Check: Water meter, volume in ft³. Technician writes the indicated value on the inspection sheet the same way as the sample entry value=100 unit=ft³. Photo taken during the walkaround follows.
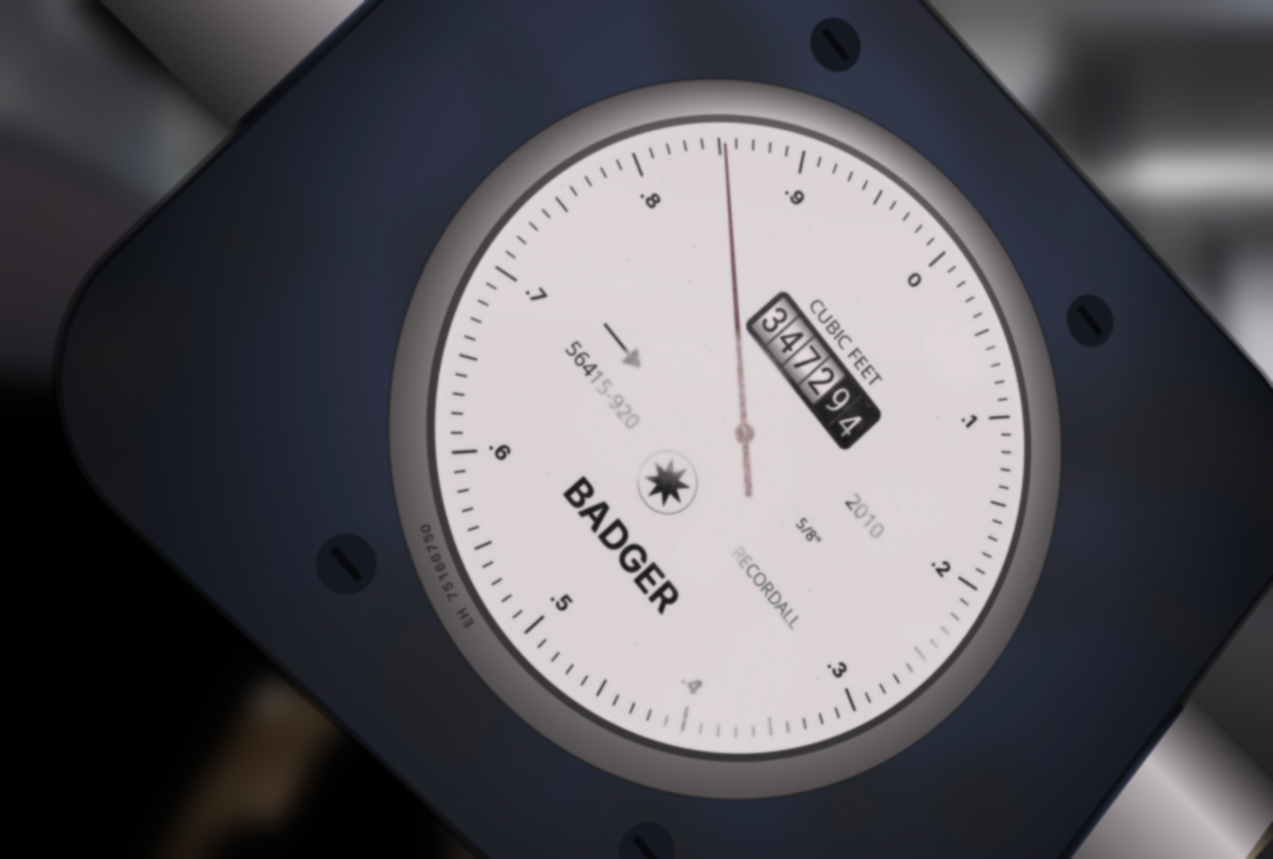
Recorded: value=347293.85 unit=ft³
